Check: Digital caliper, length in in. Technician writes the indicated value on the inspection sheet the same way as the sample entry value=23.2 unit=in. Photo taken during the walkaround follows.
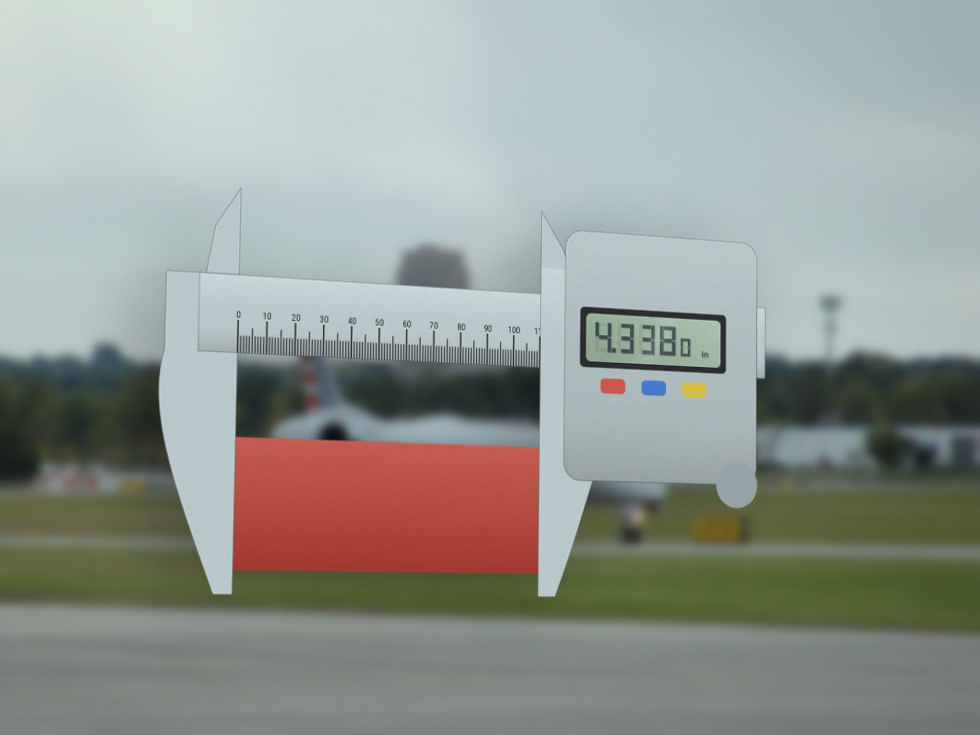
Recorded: value=4.3380 unit=in
